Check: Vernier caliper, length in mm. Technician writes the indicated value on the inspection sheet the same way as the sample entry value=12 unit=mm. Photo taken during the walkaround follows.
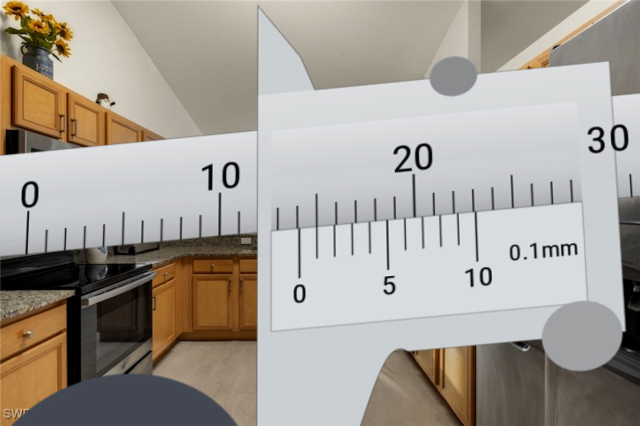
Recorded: value=14.1 unit=mm
